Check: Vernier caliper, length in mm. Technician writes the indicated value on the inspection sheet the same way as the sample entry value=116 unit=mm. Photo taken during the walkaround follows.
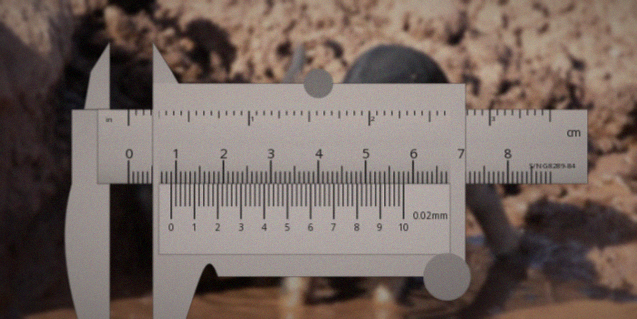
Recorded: value=9.0 unit=mm
